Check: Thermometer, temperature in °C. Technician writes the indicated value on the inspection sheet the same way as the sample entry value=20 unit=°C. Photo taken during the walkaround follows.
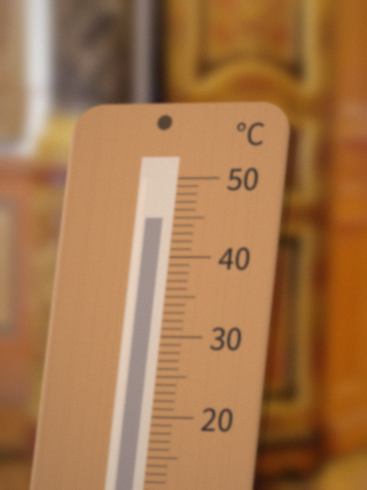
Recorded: value=45 unit=°C
